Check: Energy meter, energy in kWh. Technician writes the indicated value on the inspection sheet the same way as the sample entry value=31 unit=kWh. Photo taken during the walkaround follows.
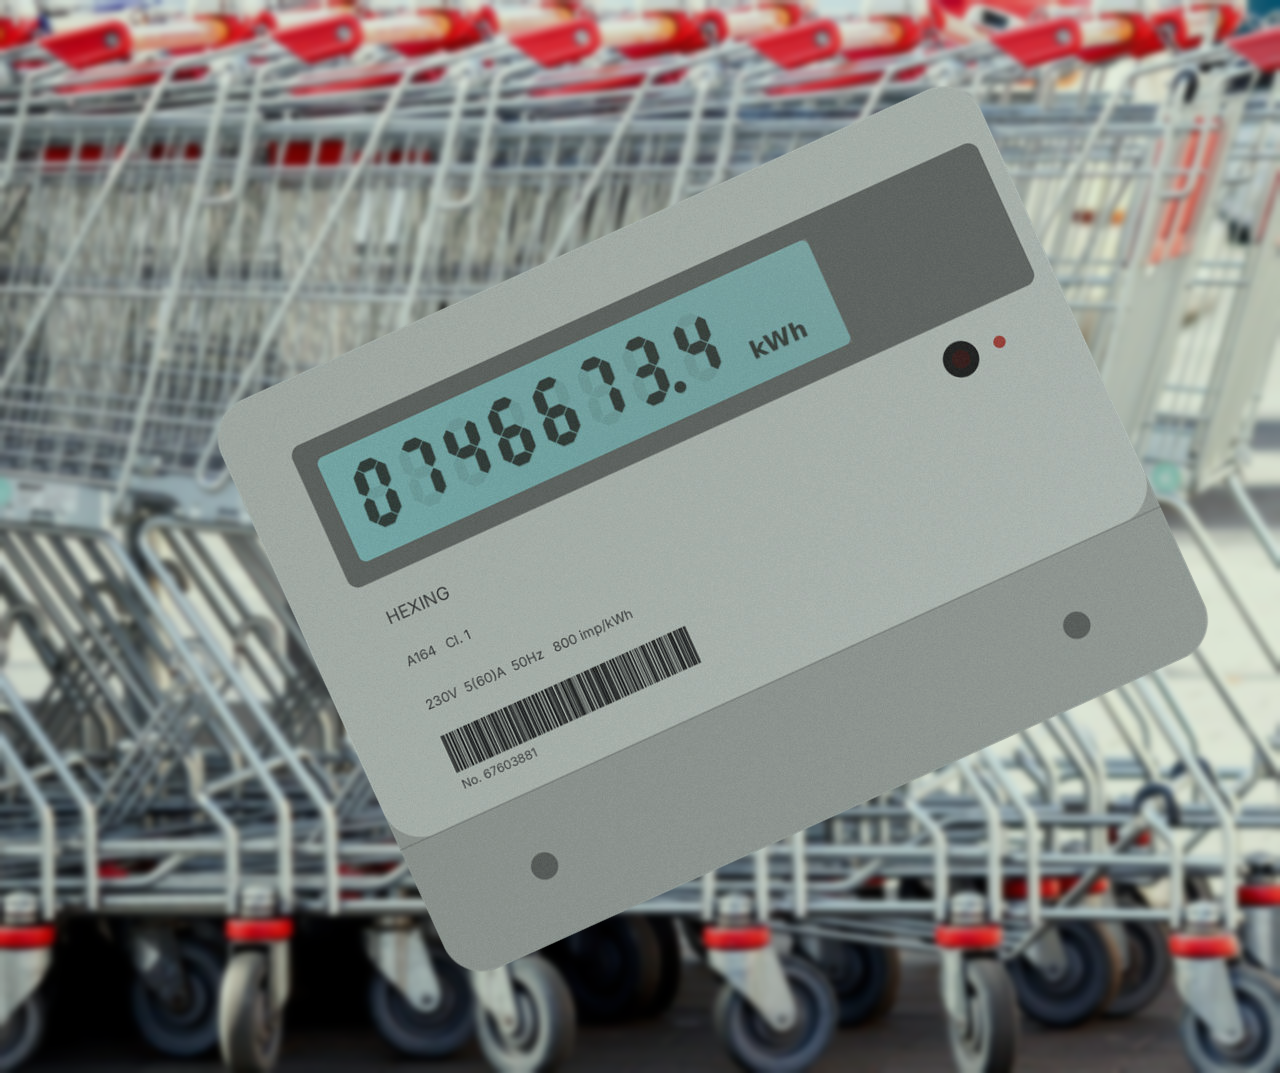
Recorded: value=746673.4 unit=kWh
